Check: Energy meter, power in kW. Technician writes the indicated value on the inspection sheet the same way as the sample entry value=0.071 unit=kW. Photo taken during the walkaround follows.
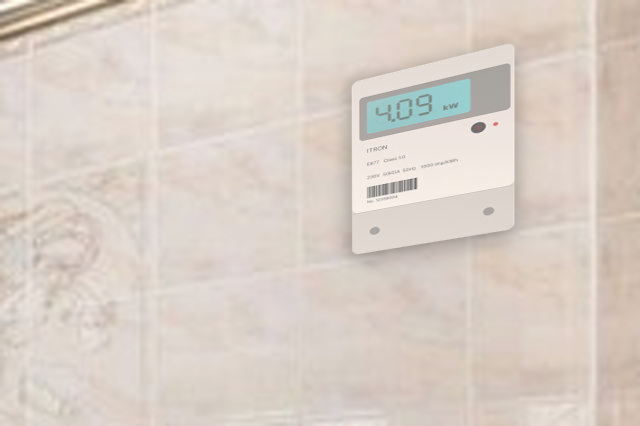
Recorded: value=4.09 unit=kW
